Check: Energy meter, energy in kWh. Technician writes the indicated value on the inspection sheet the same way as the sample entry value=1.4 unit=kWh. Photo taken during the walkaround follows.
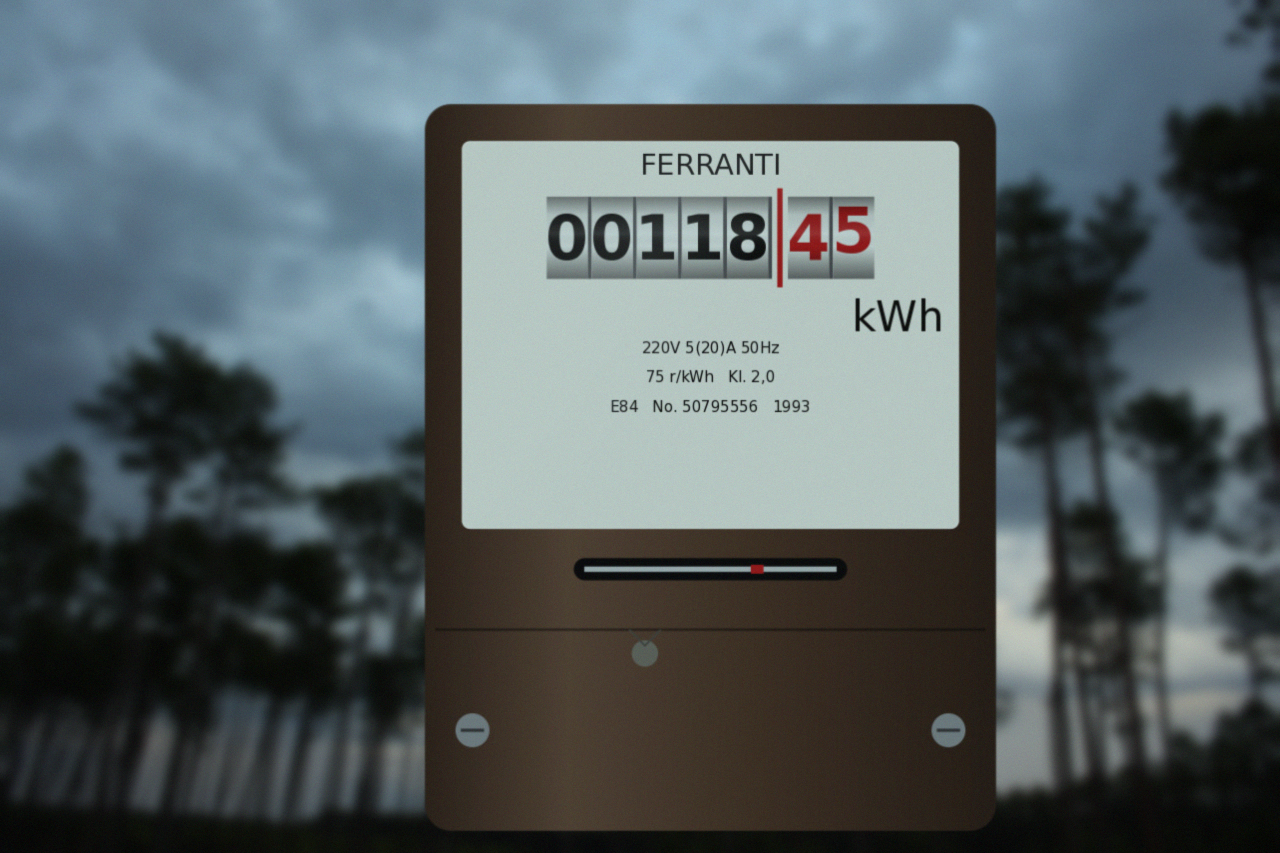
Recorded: value=118.45 unit=kWh
